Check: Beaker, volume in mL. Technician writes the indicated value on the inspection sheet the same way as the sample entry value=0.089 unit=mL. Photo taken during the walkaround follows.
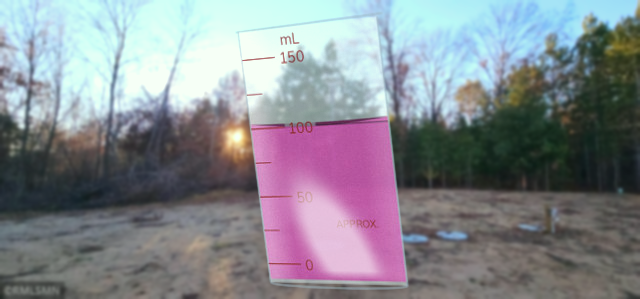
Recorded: value=100 unit=mL
